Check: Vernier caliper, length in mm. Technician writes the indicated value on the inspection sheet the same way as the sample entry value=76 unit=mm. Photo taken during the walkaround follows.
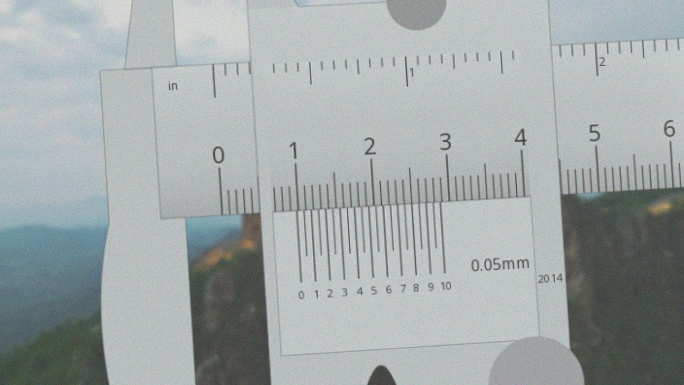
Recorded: value=9.8 unit=mm
